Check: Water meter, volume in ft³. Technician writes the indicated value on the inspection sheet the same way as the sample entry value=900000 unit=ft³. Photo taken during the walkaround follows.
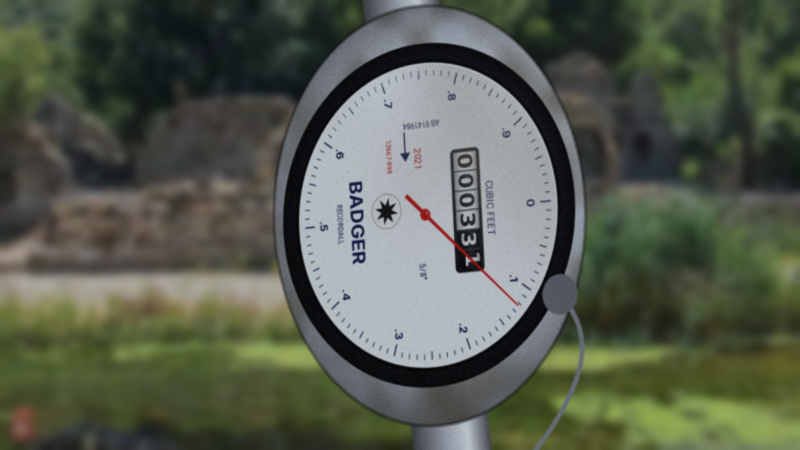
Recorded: value=331.12 unit=ft³
